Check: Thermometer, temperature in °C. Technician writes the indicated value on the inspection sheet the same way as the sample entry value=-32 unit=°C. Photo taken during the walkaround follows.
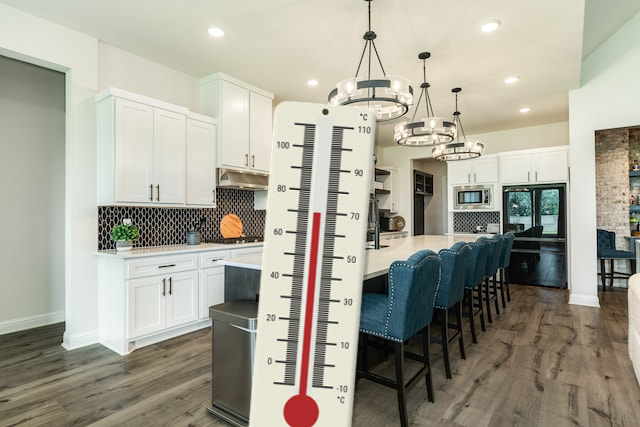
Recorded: value=70 unit=°C
